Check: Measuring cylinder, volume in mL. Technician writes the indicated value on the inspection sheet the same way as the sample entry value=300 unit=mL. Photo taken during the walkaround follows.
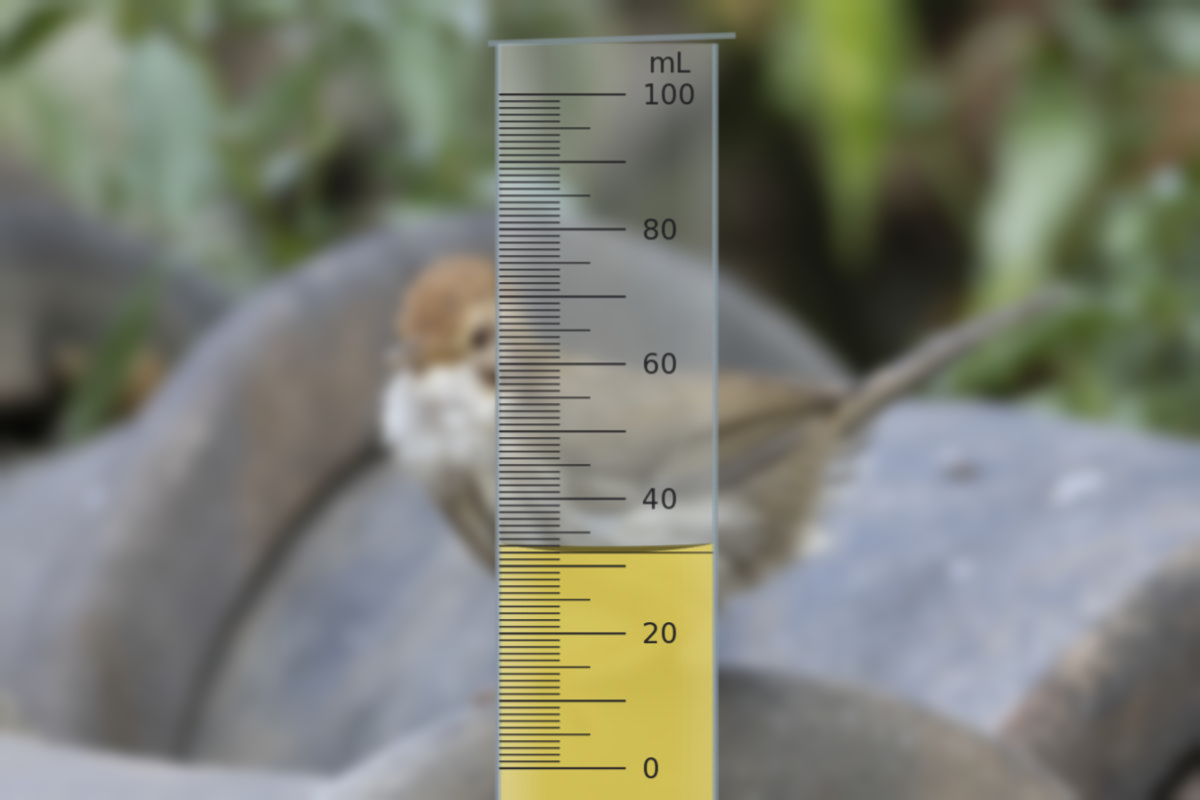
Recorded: value=32 unit=mL
